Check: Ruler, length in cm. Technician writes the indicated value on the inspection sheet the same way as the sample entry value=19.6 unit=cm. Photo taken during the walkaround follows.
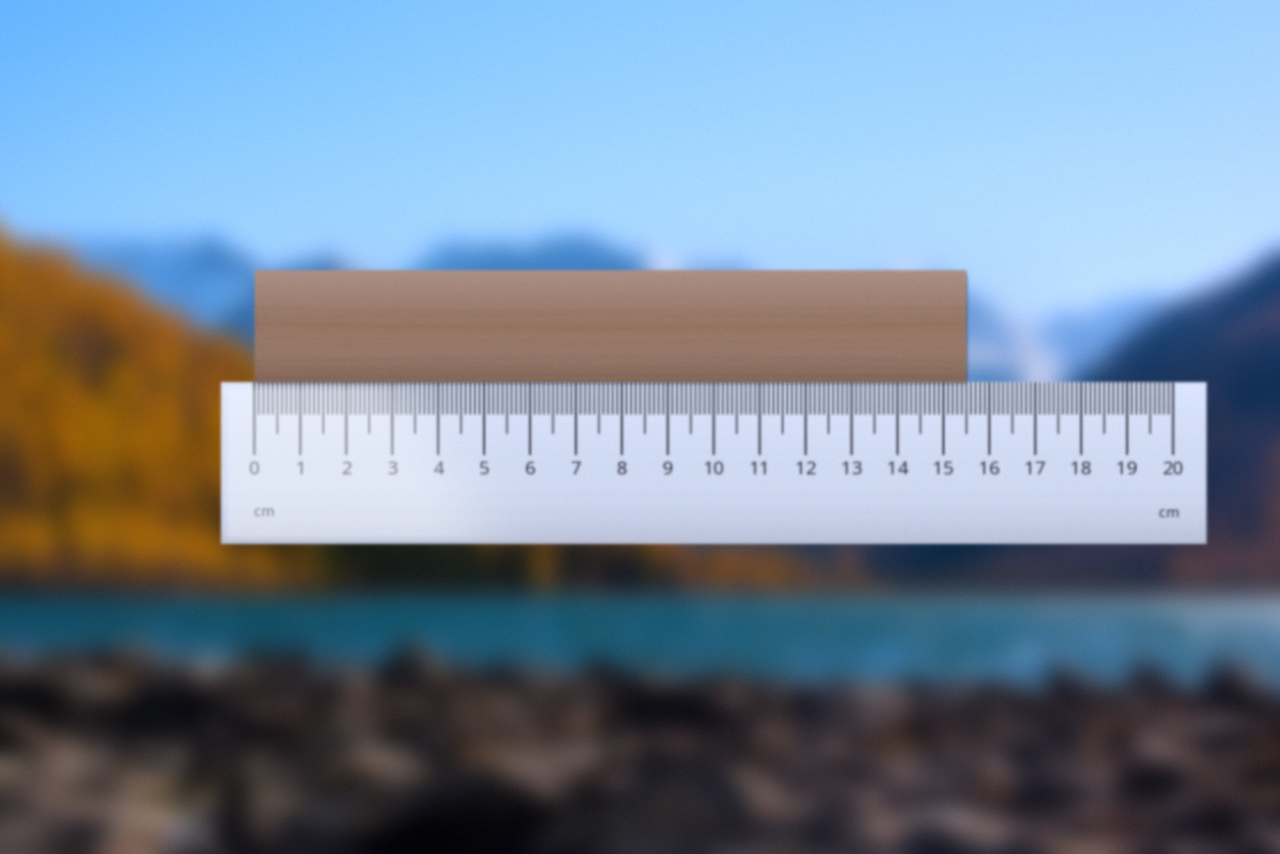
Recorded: value=15.5 unit=cm
